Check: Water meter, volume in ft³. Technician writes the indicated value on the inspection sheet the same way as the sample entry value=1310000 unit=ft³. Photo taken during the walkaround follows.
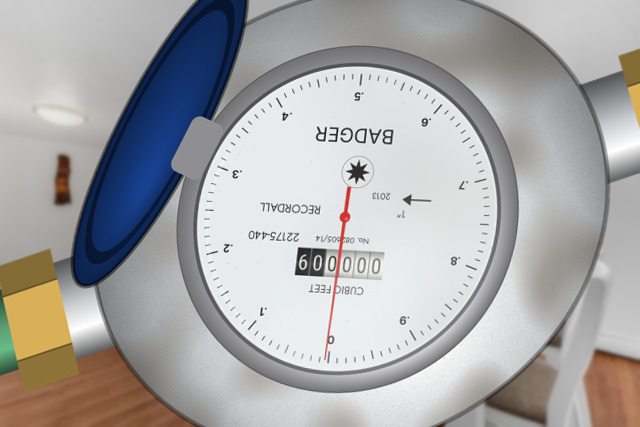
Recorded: value=9.00 unit=ft³
